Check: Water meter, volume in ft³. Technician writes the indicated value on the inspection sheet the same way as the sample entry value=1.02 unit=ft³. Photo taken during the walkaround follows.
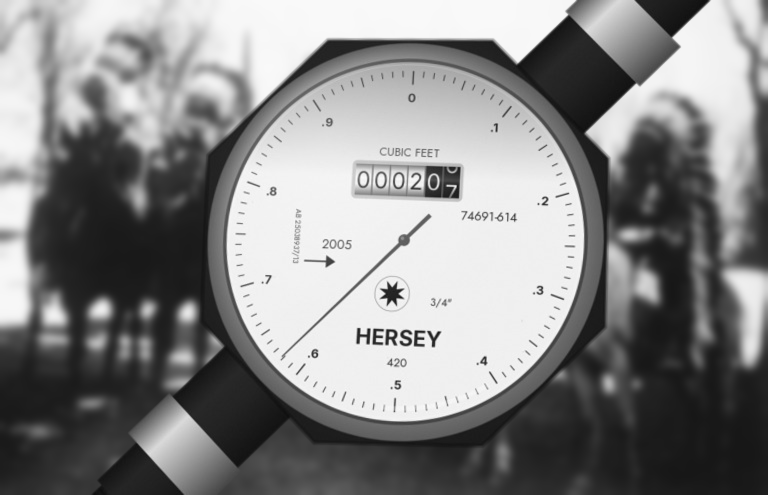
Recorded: value=206.62 unit=ft³
